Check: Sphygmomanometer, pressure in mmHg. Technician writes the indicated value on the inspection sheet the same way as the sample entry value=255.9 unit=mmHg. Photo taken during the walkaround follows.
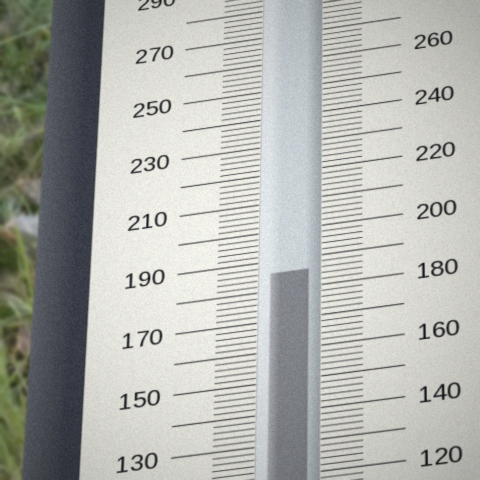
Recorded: value=186 unit=mmHg
